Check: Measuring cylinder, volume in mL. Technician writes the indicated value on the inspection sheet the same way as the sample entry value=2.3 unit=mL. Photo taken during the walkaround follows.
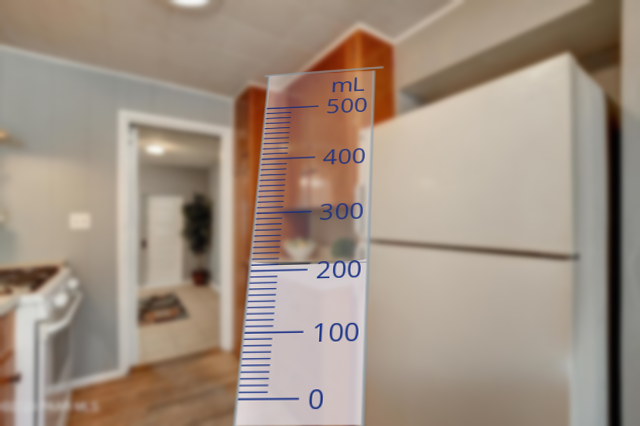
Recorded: value=210 unit=mL
